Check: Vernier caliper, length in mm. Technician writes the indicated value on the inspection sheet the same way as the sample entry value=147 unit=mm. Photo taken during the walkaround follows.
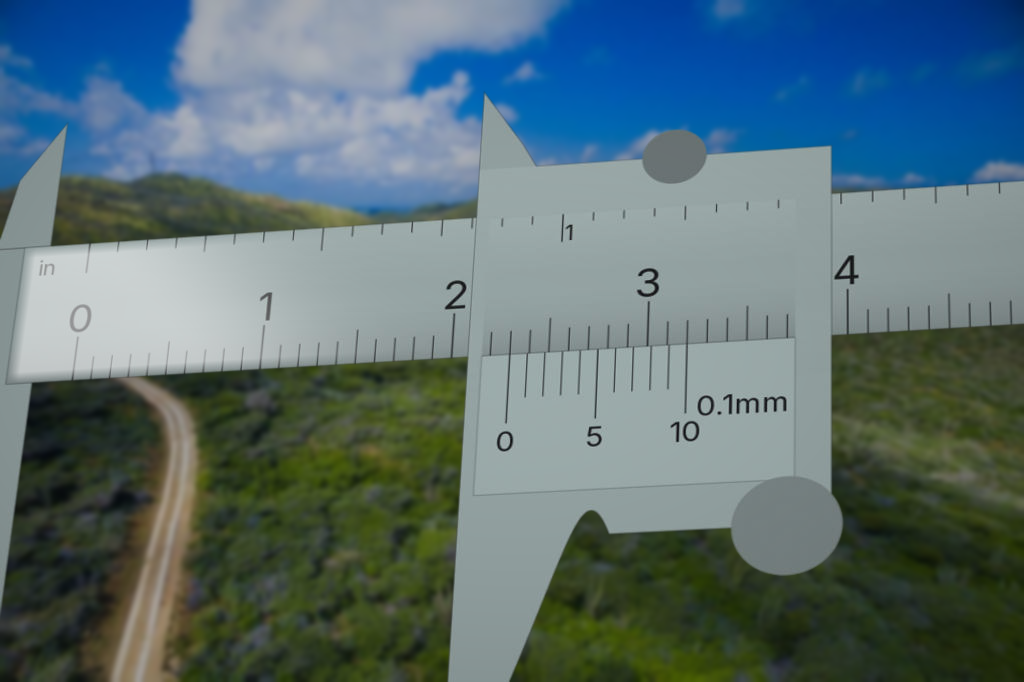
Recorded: value=23.0 unit=mm
